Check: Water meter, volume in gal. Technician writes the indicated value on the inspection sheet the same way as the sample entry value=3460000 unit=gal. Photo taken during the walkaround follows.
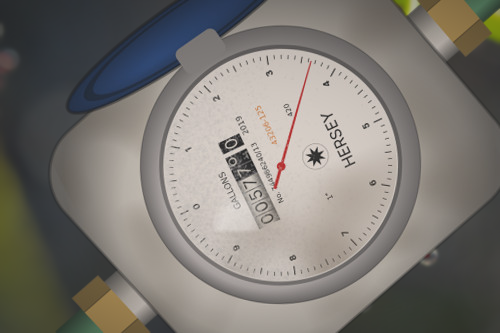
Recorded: value=57763.6 unit=gal
